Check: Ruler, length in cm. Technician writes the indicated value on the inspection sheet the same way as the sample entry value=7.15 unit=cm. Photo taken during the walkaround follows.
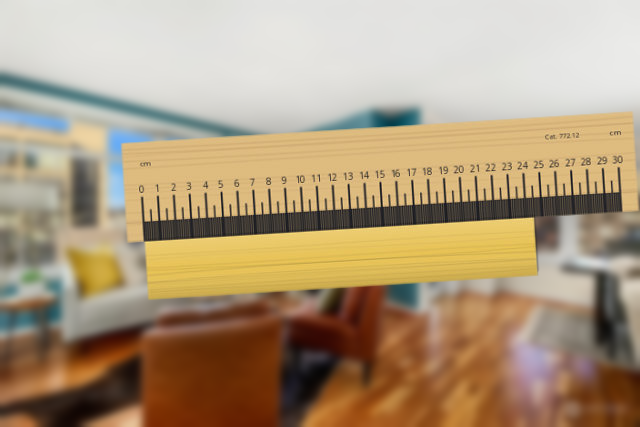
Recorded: value=24.5 unit=cm
